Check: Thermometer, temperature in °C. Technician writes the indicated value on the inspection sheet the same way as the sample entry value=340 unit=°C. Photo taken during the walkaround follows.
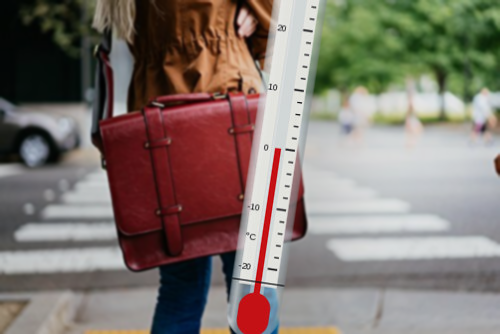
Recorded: value=0 unit=°C
